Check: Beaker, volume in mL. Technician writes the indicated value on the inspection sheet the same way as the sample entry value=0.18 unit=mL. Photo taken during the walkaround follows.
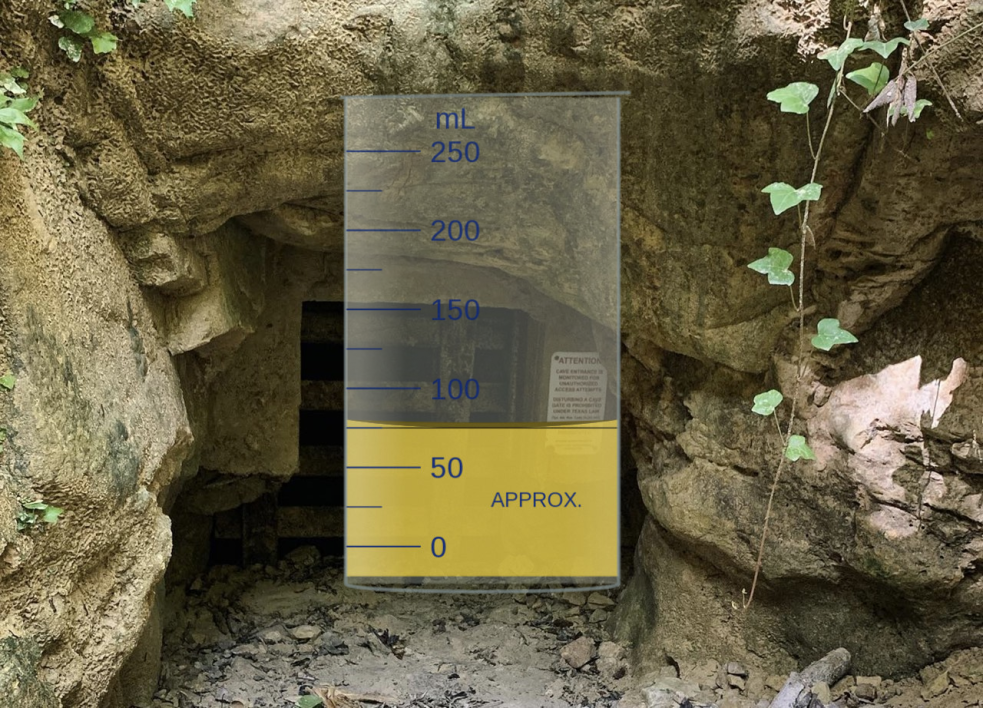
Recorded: value=75 unit=mL
